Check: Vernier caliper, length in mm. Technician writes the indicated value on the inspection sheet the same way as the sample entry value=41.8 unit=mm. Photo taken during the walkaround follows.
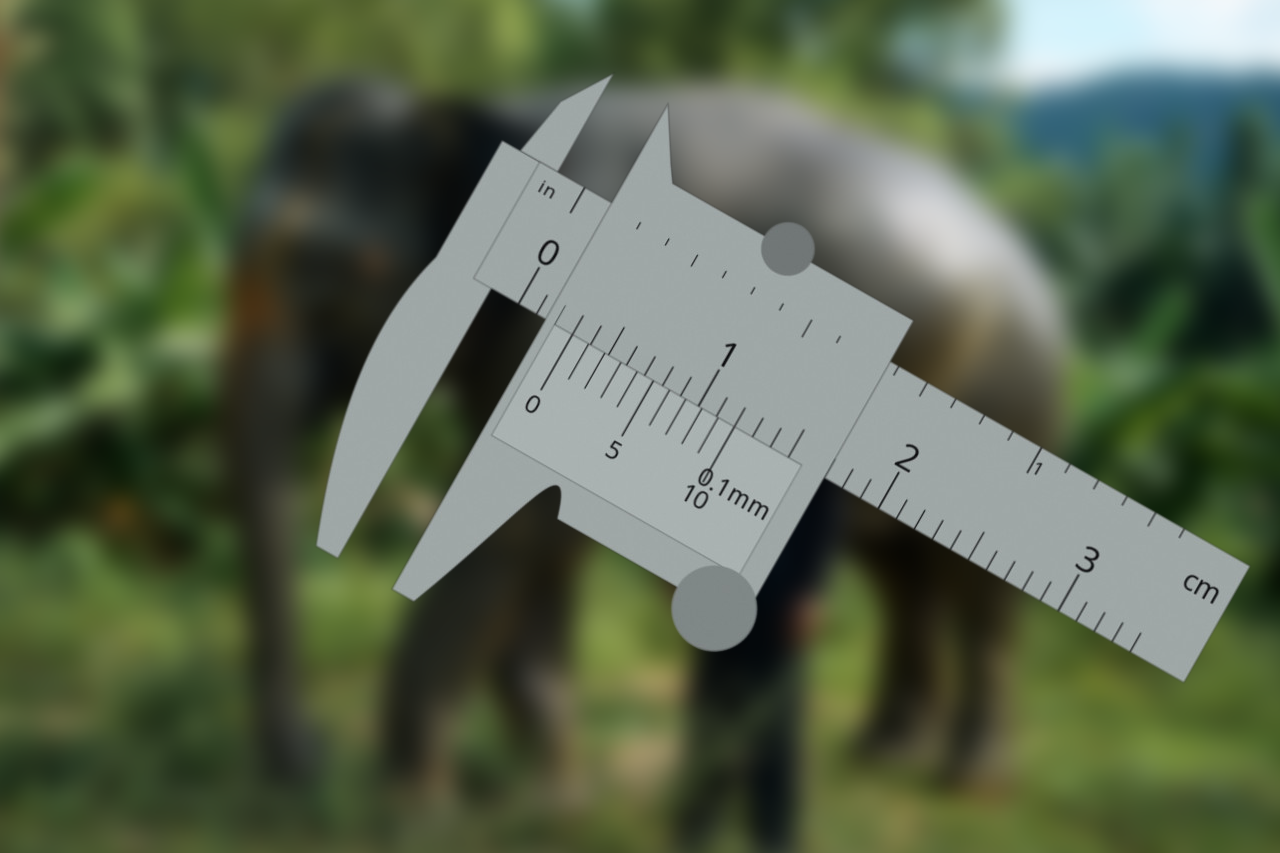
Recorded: value=3.0 unit=mm
